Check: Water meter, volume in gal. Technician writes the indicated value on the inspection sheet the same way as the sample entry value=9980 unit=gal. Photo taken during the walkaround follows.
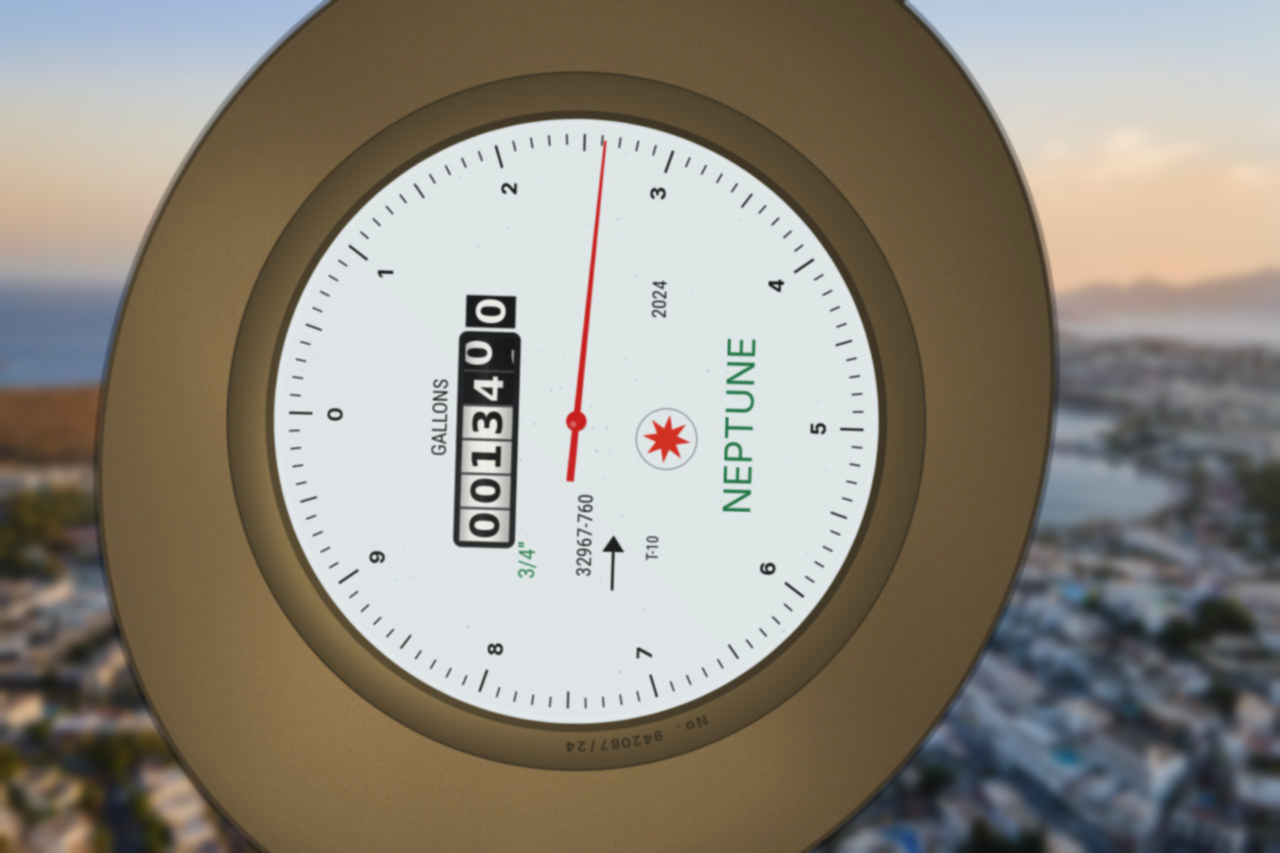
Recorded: value=13402.6 unit=gal
